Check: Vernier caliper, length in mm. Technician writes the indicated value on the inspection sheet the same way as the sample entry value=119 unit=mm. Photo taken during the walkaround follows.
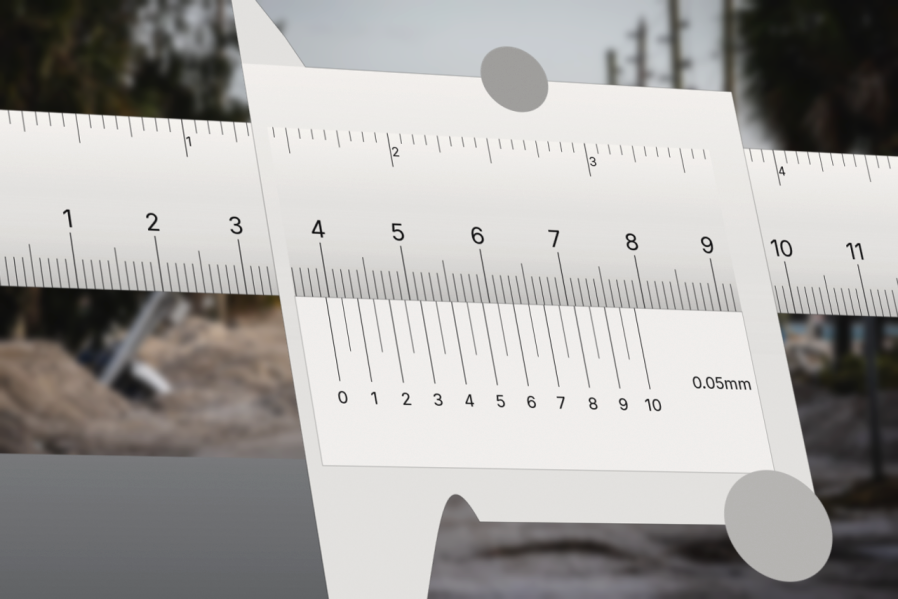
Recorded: value=39.6 unit=mm
